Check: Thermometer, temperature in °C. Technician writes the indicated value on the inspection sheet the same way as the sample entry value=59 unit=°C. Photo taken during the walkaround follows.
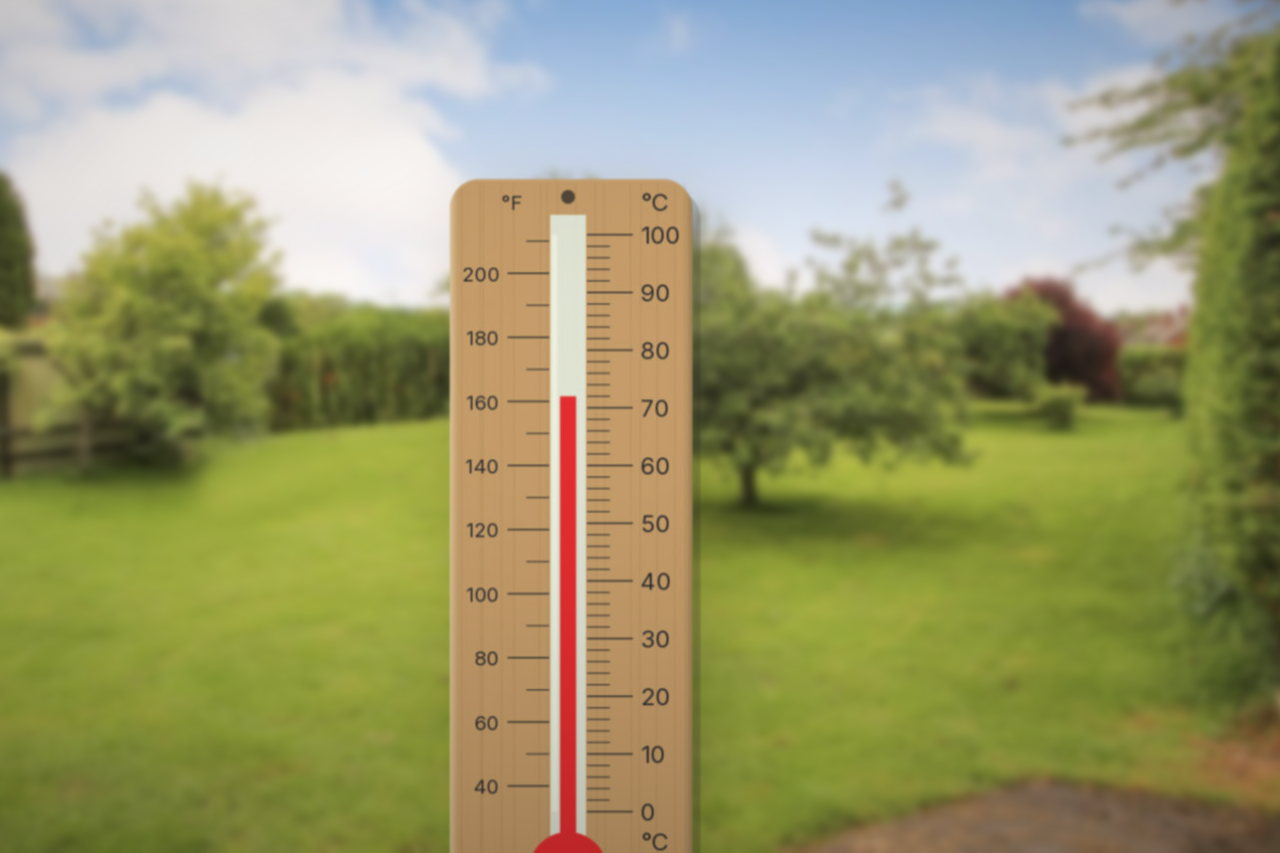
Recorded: value=72 unit=°C
